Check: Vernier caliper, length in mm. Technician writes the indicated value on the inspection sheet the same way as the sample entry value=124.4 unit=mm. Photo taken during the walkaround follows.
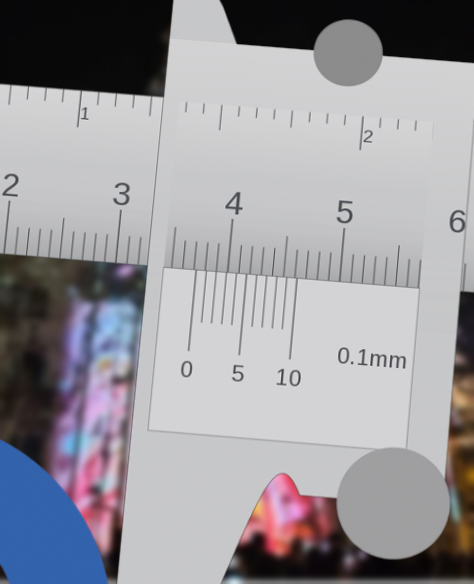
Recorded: value=37.2 unit=mm
